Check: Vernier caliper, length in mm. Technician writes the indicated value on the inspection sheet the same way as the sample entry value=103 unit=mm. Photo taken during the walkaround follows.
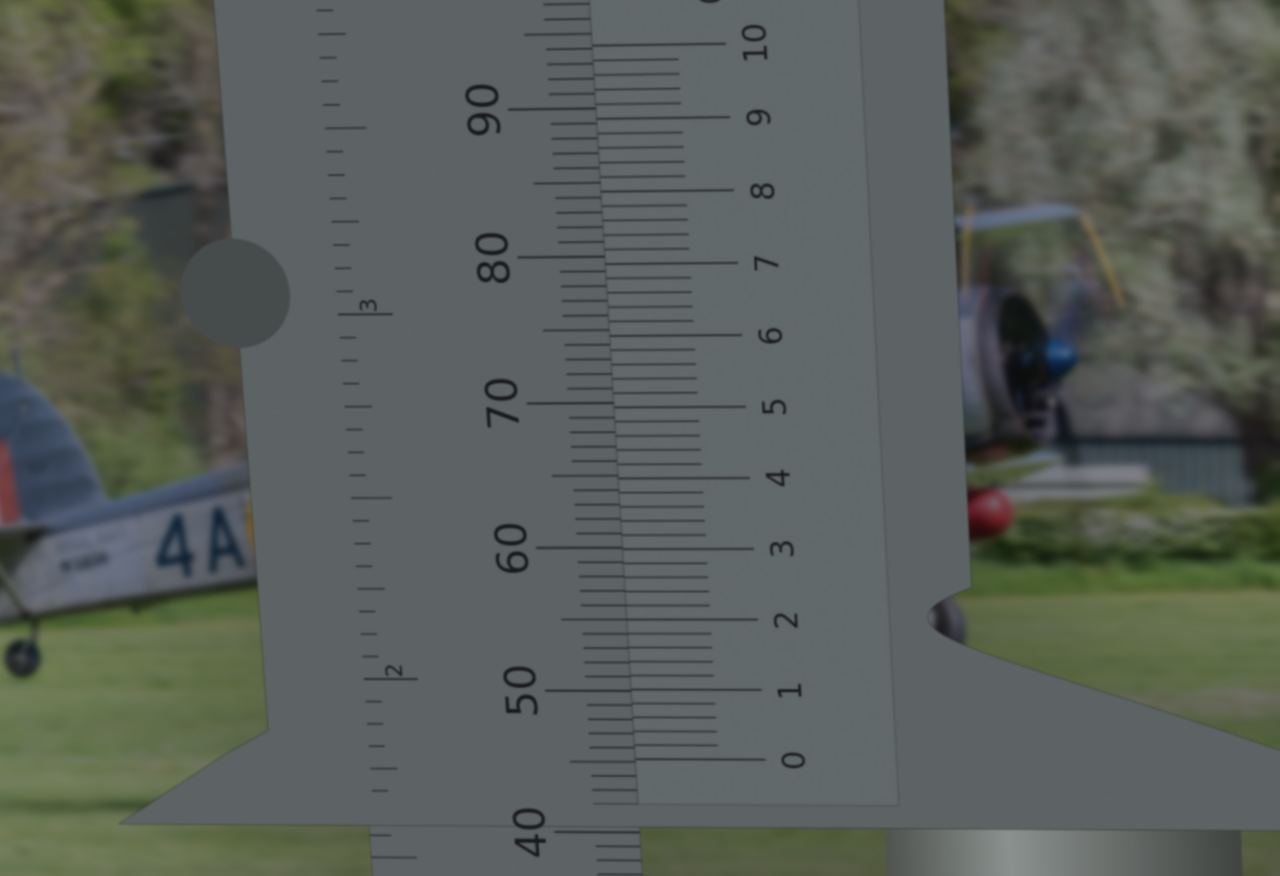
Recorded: value=45.2 unit=mm
